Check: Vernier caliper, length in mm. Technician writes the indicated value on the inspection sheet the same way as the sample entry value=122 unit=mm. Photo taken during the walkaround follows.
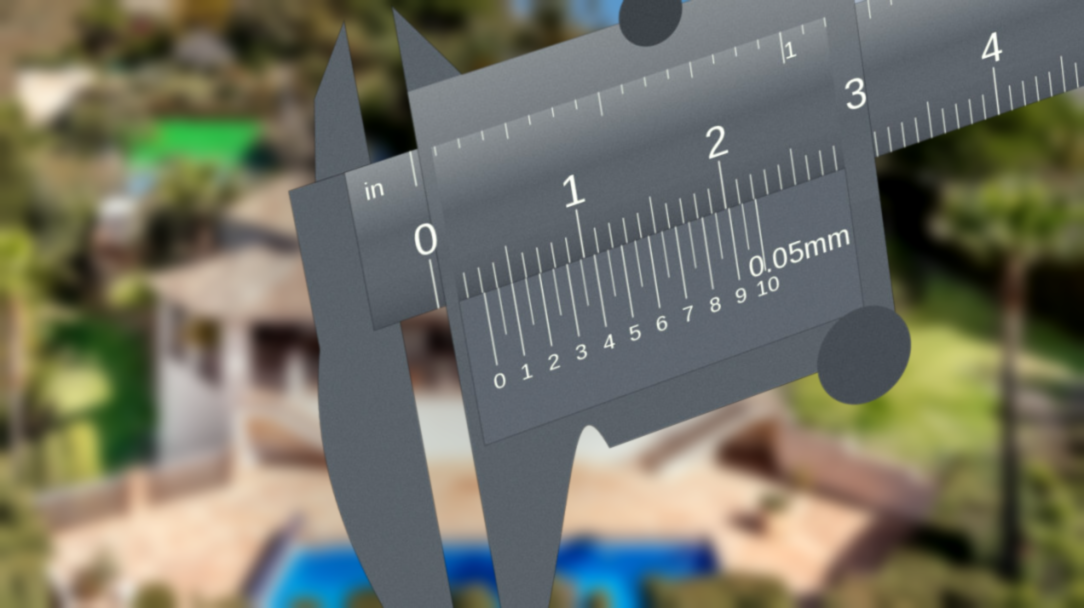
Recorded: value=3.1 unit=mm
